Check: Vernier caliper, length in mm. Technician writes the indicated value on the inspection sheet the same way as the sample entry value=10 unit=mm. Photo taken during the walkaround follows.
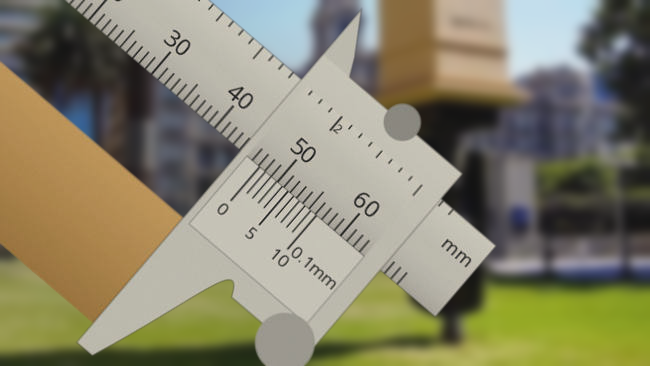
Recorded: value=47.2 unit=mm
